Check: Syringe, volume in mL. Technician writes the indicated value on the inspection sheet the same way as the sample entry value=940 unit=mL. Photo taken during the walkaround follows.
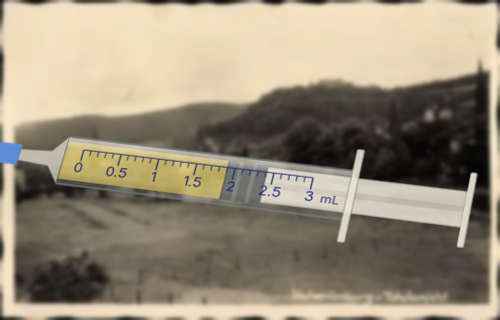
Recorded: value=1.9 unit=mL
